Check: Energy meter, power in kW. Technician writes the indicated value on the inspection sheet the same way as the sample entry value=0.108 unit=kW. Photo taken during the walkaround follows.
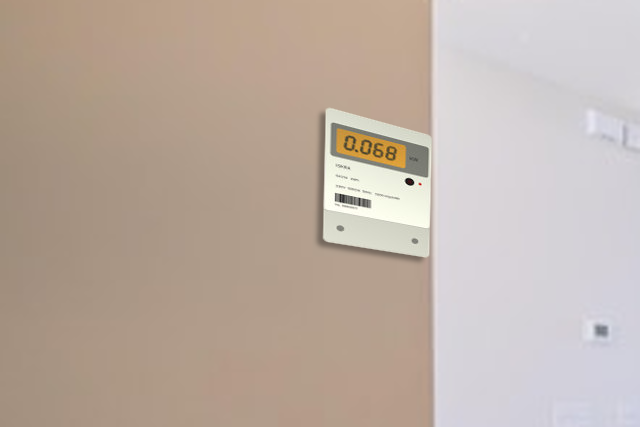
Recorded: value=0.068 unit=kW
